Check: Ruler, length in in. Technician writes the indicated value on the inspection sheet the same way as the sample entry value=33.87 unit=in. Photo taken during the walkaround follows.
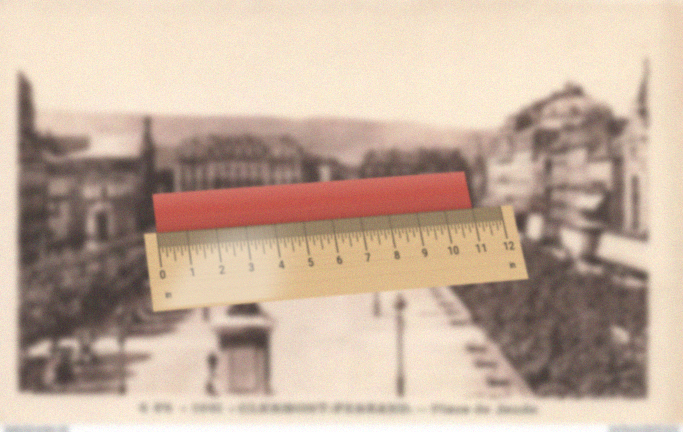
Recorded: value=11 unit=in
